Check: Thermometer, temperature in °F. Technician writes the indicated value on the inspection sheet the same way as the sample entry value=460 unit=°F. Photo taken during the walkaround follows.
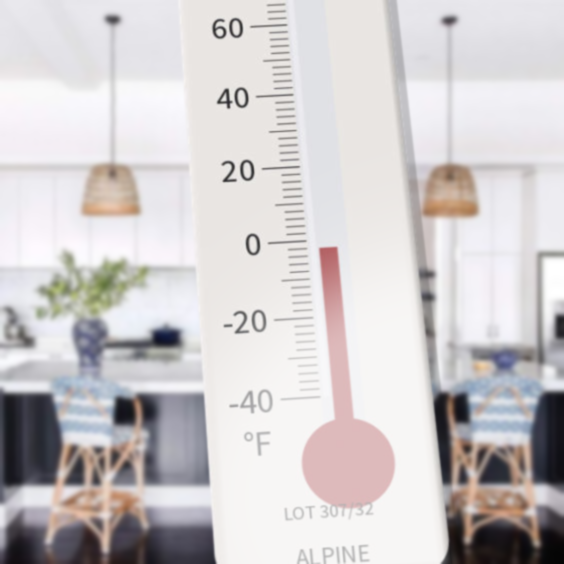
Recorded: value=-2 unit=°F
